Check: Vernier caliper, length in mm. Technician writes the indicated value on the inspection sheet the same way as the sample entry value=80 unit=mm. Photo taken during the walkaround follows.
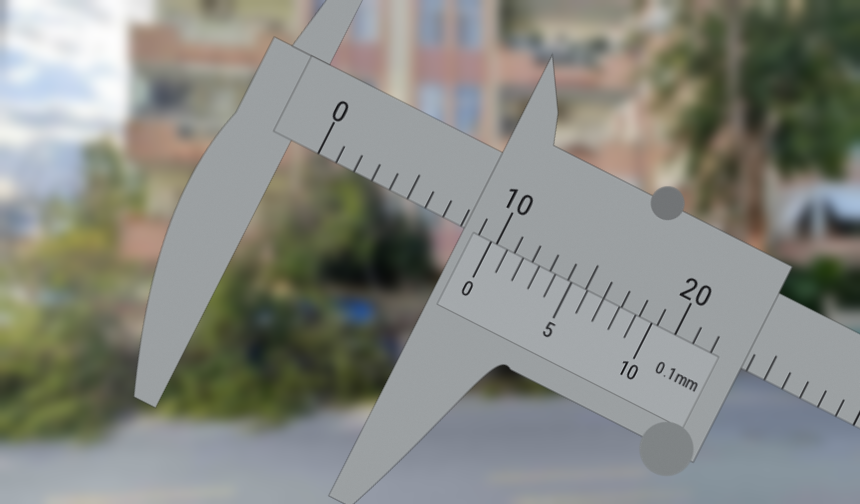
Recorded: value=9.7 unit=mm
